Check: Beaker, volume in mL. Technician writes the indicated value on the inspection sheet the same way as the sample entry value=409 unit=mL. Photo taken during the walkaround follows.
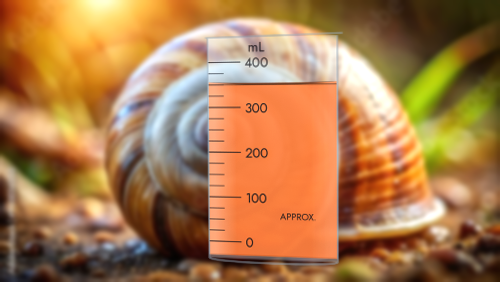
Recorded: value=350 unit=mL
